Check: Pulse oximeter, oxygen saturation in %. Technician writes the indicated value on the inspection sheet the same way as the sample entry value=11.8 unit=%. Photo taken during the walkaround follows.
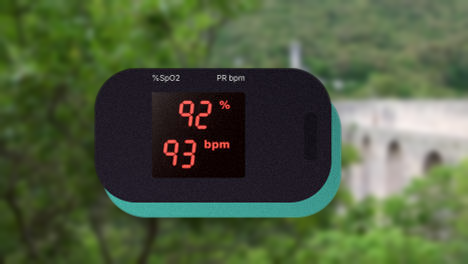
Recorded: value=92 unit=%
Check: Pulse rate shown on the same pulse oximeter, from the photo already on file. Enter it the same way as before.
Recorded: value=93 unit=bpm
